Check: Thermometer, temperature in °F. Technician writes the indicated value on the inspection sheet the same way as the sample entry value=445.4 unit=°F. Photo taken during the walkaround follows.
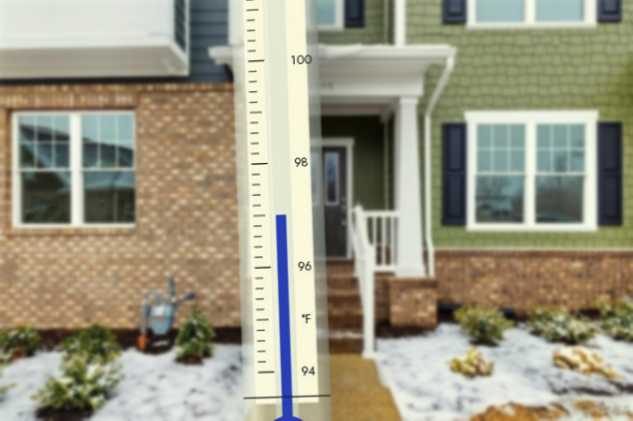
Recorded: value=97 unit=°F
